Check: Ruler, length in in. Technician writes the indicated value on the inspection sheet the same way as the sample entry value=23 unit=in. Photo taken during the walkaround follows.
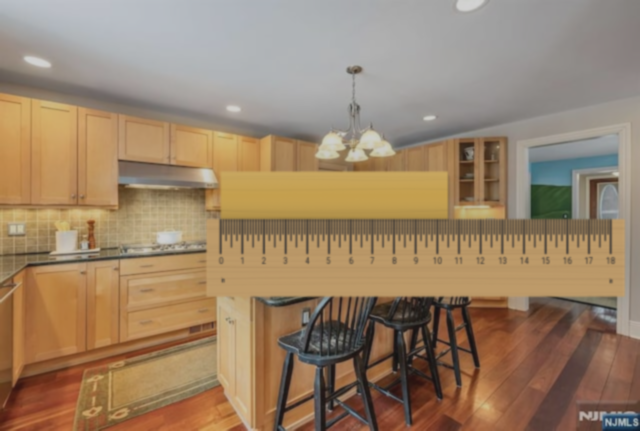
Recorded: value=10.5 unit=in
